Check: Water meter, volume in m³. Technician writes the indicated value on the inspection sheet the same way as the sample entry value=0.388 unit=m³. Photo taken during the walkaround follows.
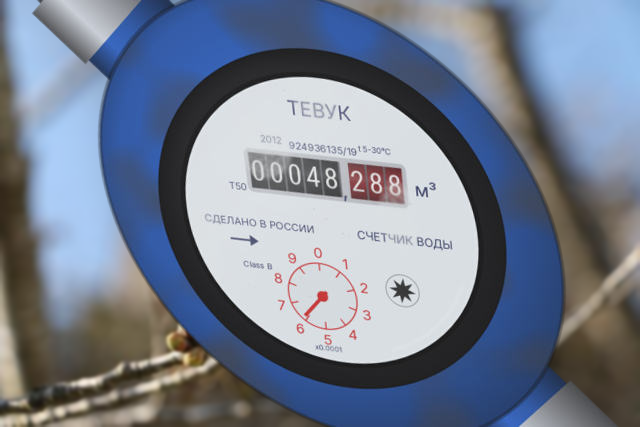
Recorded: value=48.2886 unit=m³
